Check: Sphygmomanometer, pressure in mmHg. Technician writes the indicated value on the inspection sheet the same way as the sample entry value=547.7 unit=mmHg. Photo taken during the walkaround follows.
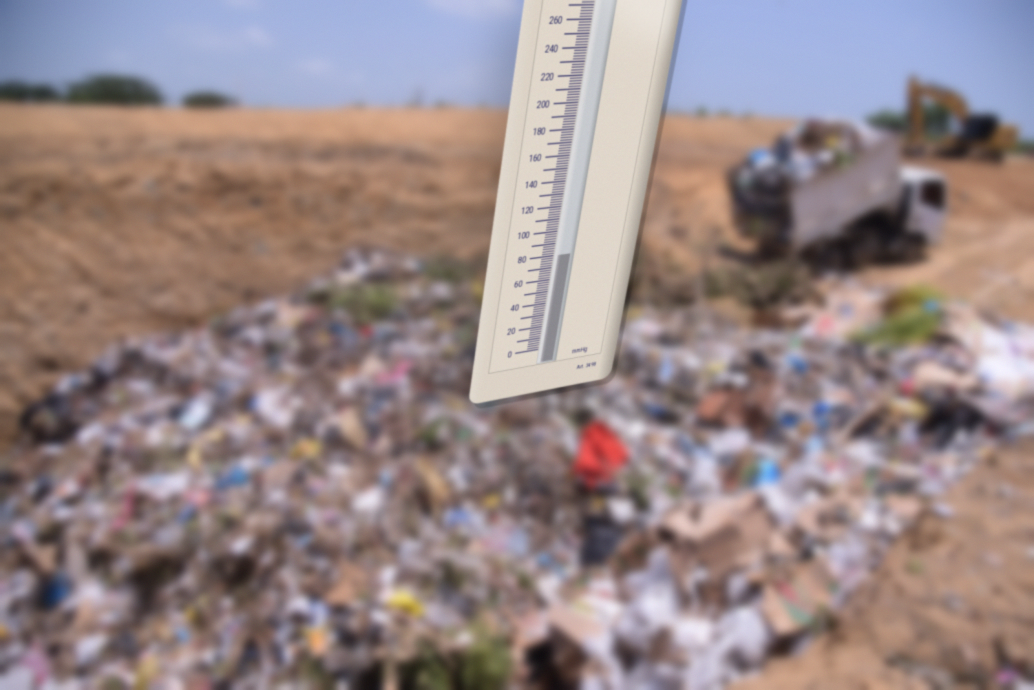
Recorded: value=80 unit=mmHg
